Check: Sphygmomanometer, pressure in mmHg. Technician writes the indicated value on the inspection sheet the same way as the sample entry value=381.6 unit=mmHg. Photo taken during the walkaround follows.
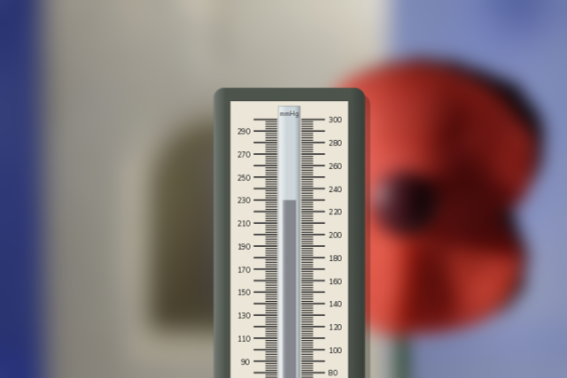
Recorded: value=230 unit=mmHg
